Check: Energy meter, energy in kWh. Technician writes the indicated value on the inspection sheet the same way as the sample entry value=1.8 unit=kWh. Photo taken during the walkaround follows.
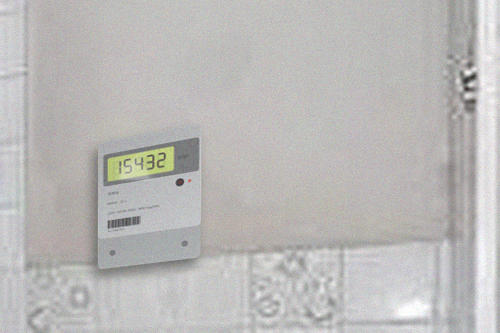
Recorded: value=15432 unit=kWh
